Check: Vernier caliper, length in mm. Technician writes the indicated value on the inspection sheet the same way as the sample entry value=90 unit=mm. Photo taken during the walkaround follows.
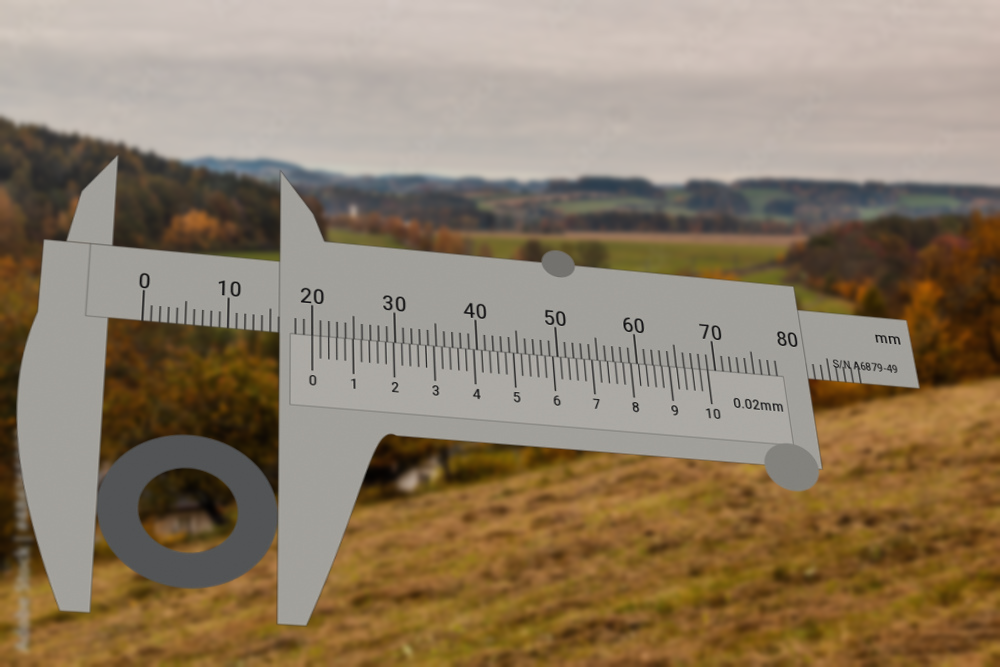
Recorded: value=20.0 unit=mm
